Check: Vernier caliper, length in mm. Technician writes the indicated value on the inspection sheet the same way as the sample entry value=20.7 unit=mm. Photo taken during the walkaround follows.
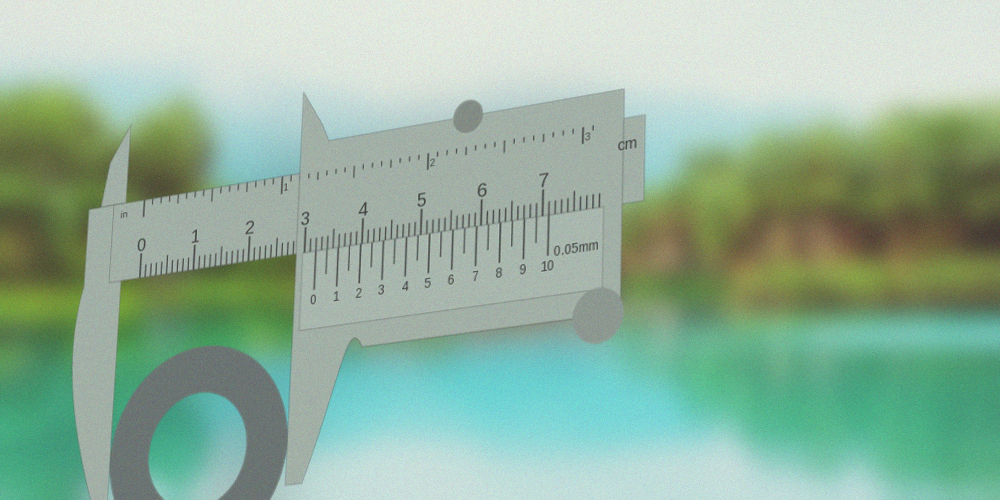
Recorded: value=32.0 unit=mm
